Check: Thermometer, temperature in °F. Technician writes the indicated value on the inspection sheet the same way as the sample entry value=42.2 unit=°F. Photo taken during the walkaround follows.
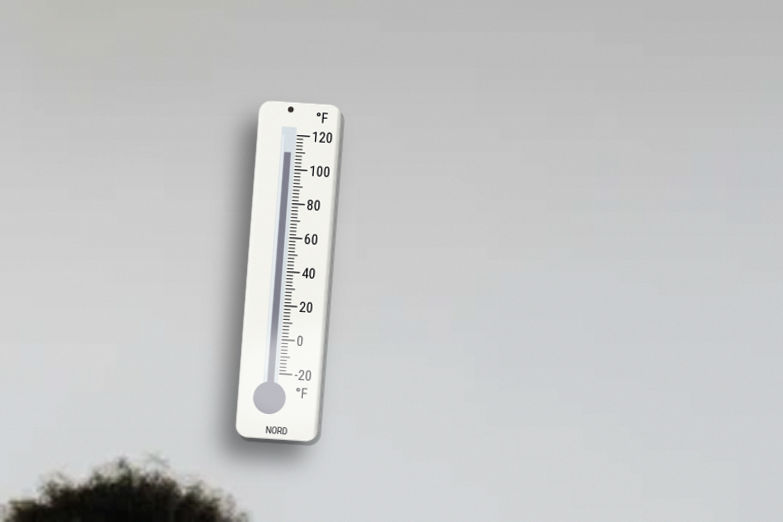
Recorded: value=110 unit=°F
